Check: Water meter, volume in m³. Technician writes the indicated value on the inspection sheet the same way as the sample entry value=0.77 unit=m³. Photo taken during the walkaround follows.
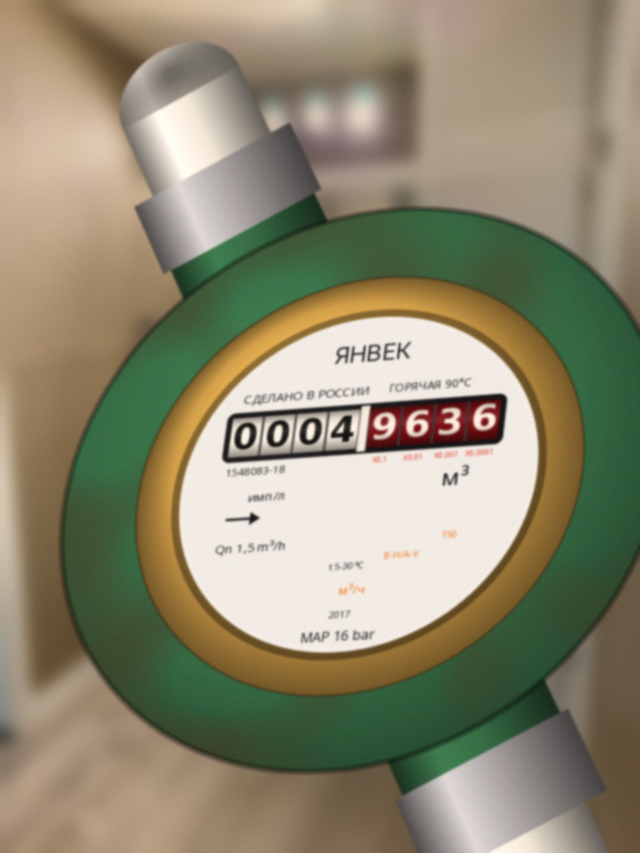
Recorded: value=4.9636 unit=m³
